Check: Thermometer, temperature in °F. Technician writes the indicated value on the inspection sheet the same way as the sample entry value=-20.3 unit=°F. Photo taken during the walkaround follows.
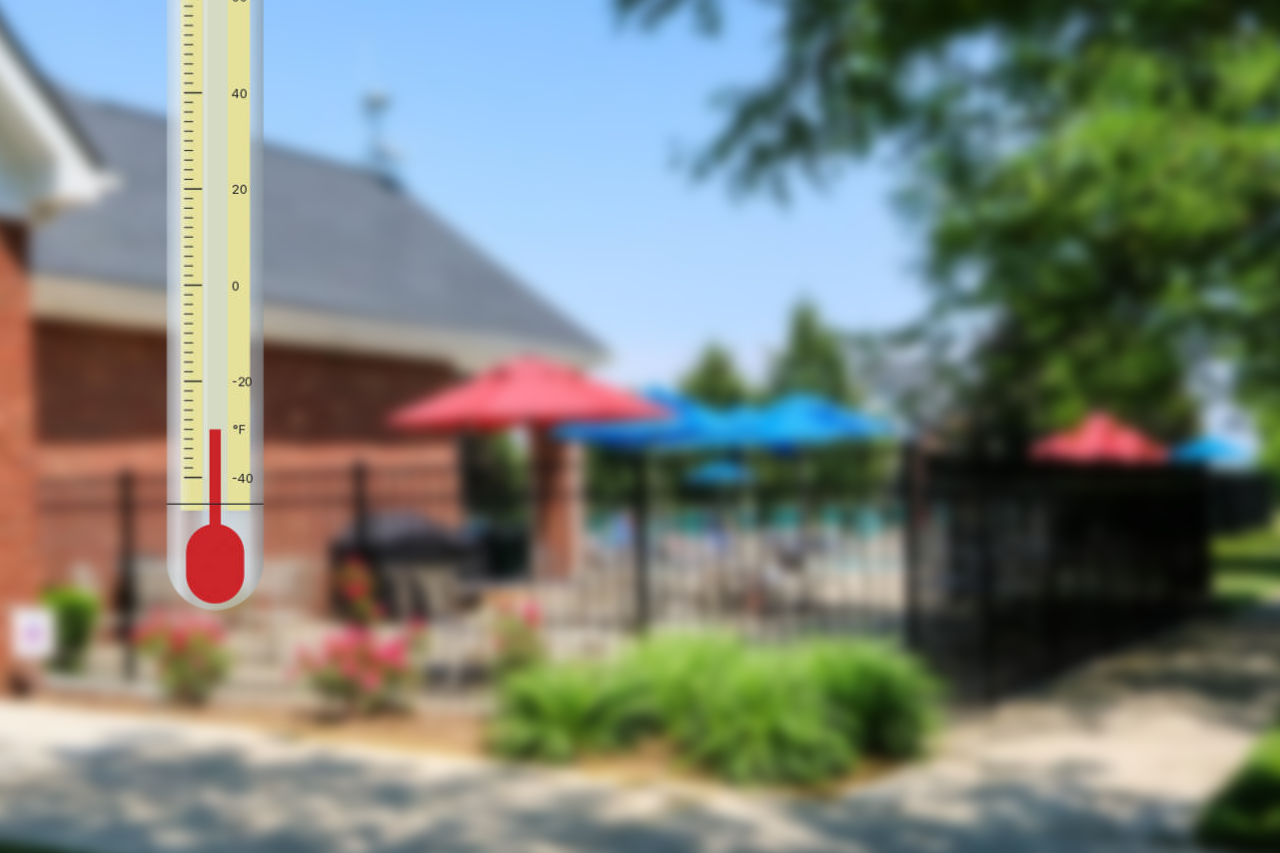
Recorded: value=-30 unit=°F
